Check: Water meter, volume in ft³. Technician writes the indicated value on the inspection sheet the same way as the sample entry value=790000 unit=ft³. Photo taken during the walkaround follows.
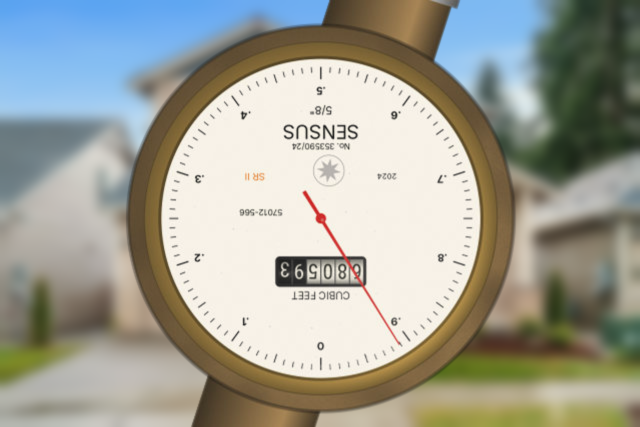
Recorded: value=680592.91 unit=ft³
